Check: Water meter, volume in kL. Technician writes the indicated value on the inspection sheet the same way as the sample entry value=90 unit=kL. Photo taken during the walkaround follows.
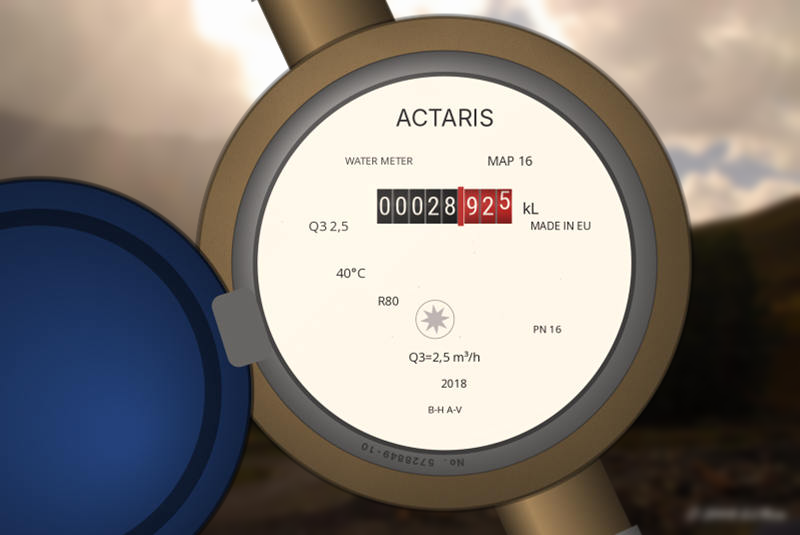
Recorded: value=28.925 unit=kL
